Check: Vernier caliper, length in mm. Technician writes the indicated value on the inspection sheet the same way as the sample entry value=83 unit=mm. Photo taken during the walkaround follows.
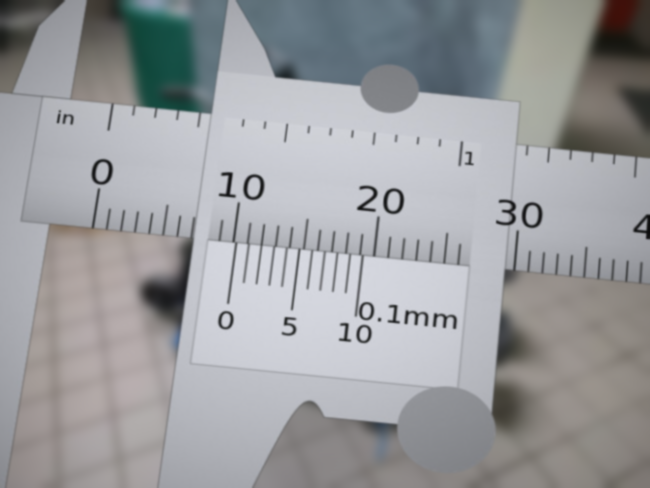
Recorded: value=10.2 unit=mm
